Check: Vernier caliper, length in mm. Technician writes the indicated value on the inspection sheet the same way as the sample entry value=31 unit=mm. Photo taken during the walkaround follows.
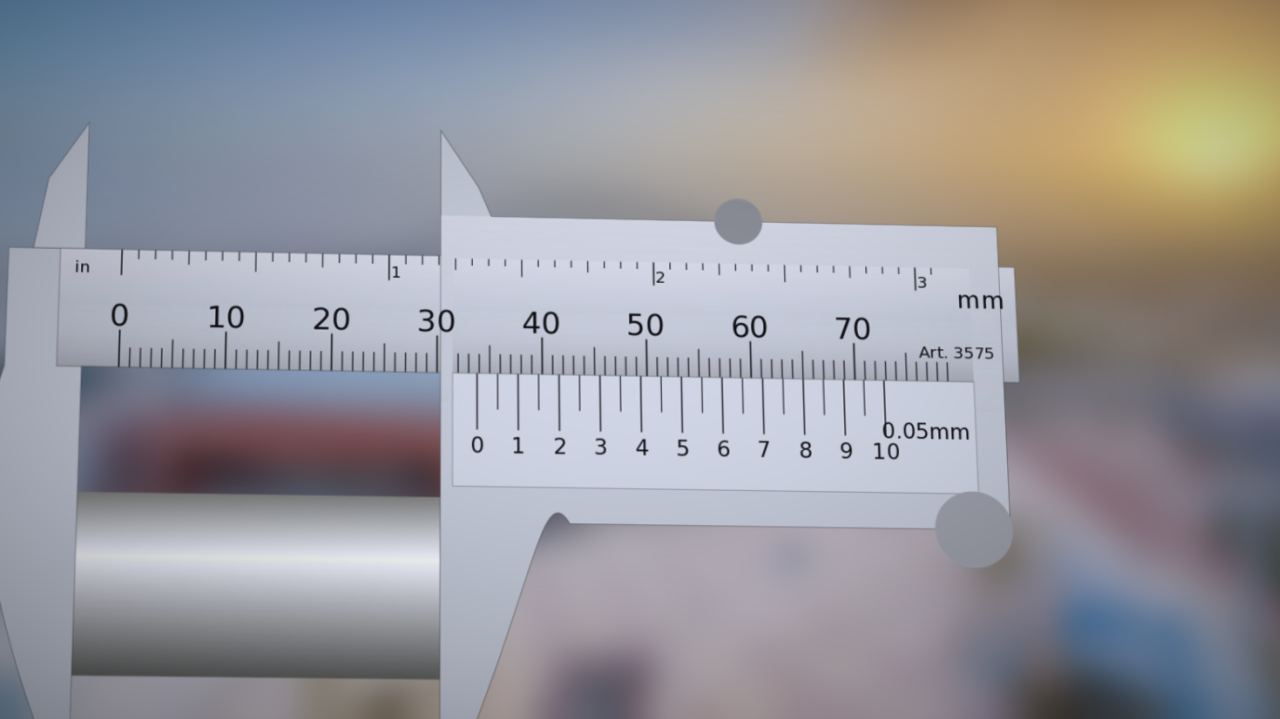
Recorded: value=33.8 unit=mm
